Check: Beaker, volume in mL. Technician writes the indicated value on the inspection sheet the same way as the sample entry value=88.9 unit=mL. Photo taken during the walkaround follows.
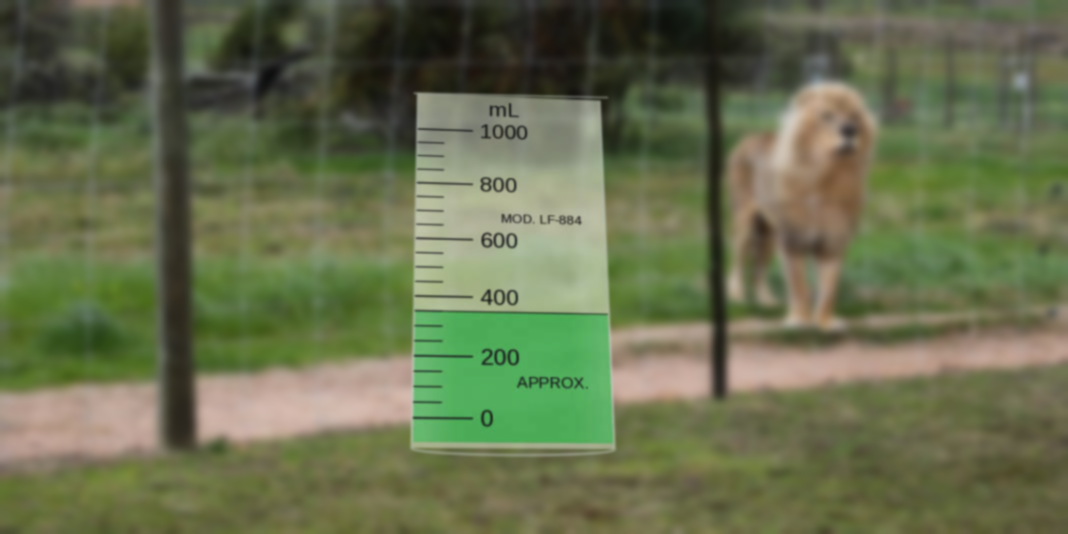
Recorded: value=350 unit=mL
